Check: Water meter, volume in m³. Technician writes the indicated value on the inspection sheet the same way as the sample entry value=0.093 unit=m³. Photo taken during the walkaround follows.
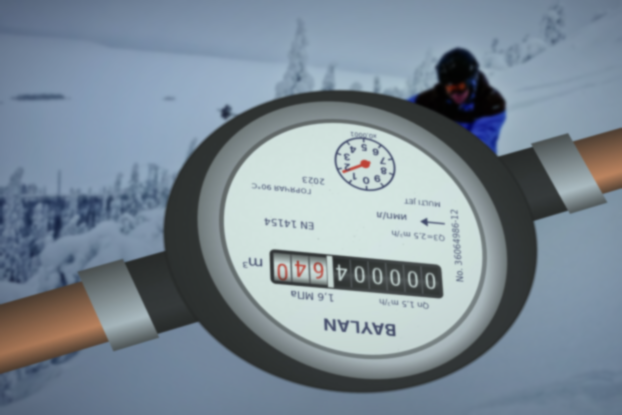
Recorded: value=4.6401 unit=m³
